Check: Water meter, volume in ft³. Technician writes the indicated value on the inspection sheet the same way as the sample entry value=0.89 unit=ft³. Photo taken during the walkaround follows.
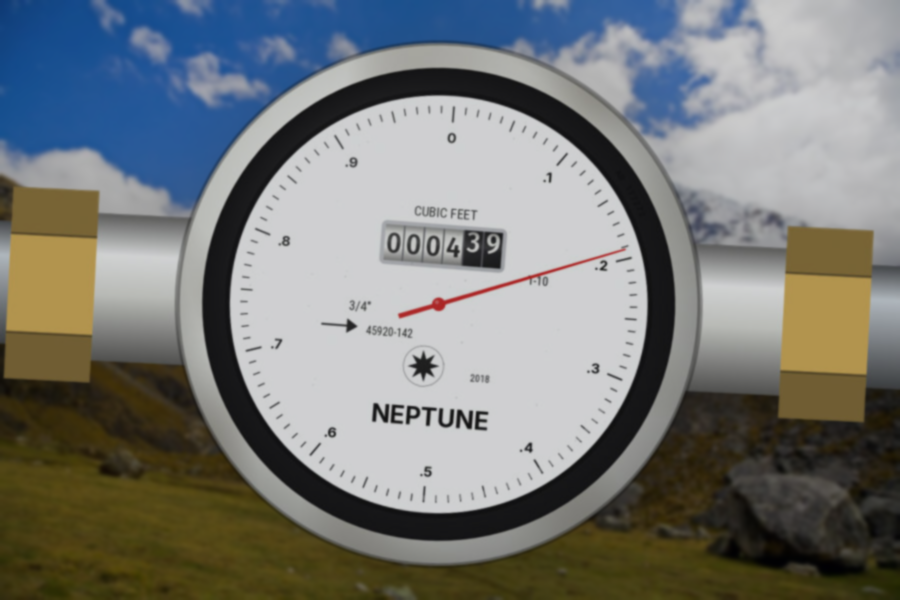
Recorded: value=439.19 unit=ft³
